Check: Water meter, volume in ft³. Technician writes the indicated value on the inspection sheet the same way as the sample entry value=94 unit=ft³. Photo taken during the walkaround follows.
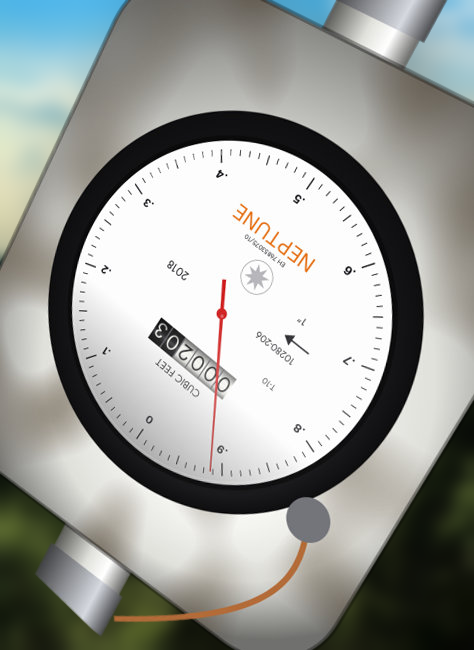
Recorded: value=202.91 unit=ft³
